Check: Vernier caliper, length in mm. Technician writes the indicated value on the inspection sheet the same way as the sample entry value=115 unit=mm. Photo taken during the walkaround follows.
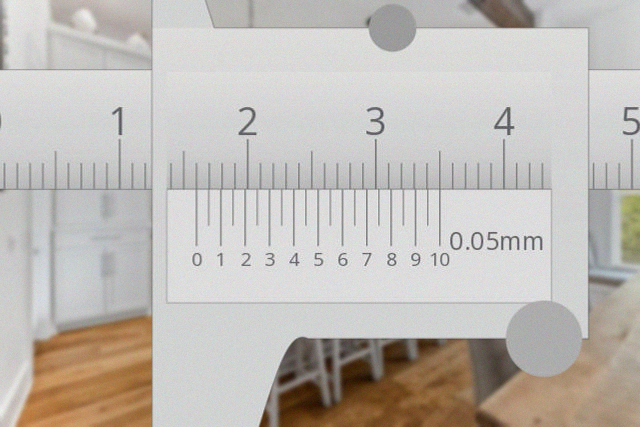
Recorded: value=16.0 unit=mm
